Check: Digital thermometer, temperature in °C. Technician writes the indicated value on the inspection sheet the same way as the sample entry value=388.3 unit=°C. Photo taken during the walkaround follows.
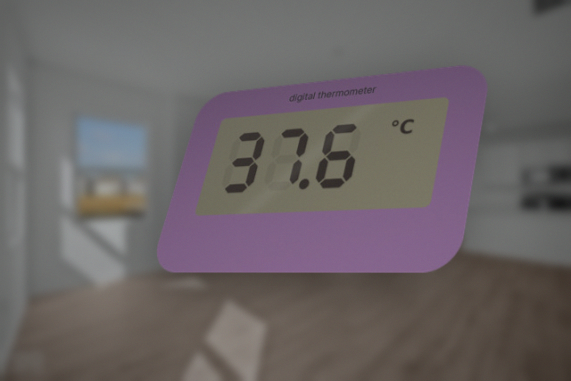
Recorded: value=37.6 unit=°C
